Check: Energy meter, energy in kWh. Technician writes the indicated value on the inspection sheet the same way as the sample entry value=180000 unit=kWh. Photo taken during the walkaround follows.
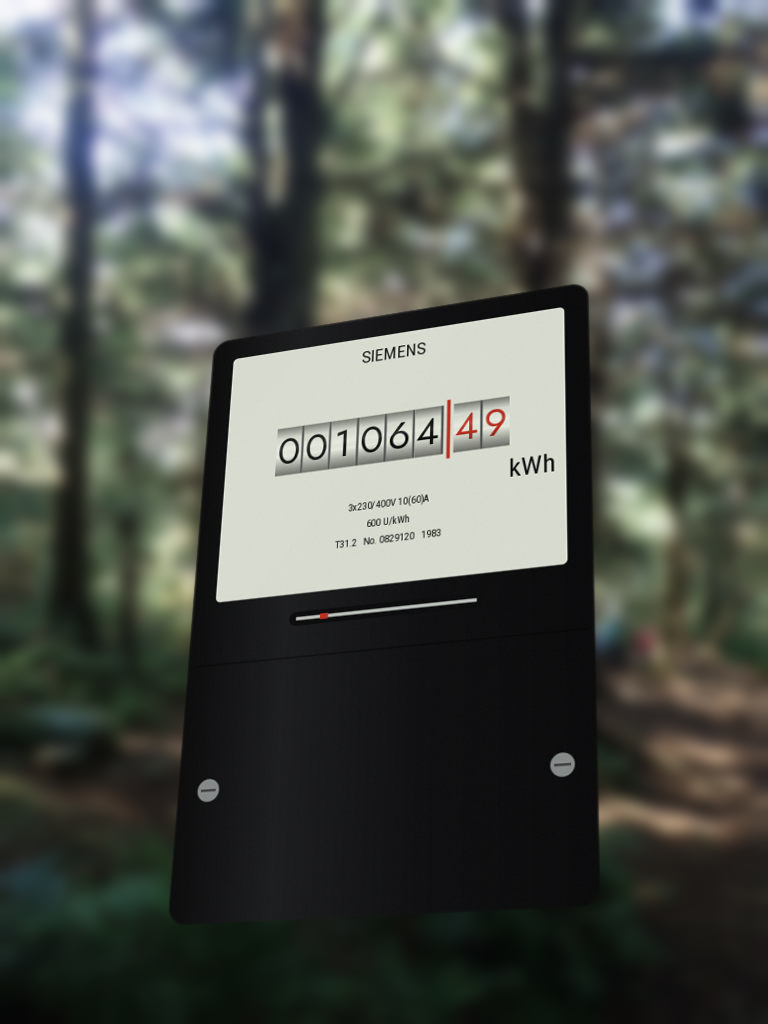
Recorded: value=1064.49 unit=kWh
